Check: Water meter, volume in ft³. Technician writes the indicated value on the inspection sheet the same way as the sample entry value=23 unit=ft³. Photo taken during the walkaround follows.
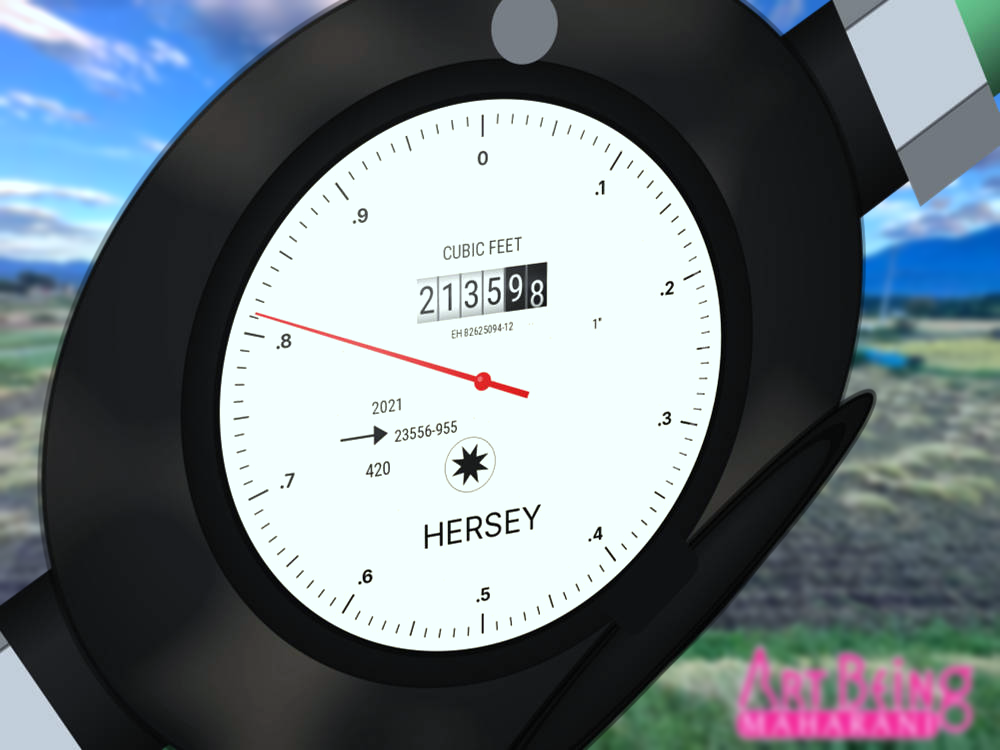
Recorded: value=213597.81 unit=ft³
